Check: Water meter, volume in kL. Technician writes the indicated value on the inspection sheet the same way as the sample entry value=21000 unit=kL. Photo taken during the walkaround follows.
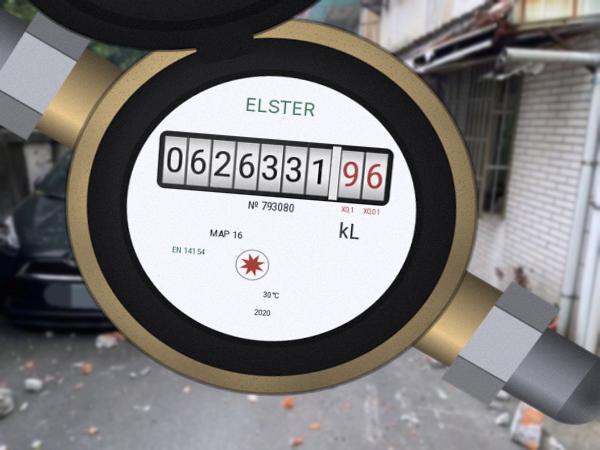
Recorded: value=626331.96 unit=kL
